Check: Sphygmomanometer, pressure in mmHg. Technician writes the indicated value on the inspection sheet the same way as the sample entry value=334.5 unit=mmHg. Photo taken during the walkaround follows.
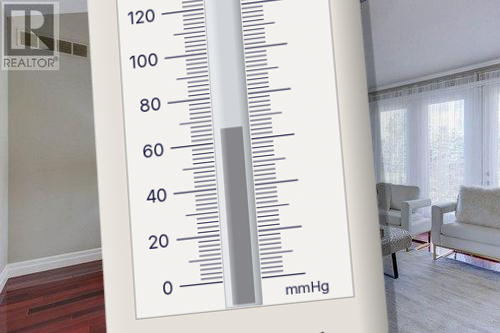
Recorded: value=66 unit=mmHg
